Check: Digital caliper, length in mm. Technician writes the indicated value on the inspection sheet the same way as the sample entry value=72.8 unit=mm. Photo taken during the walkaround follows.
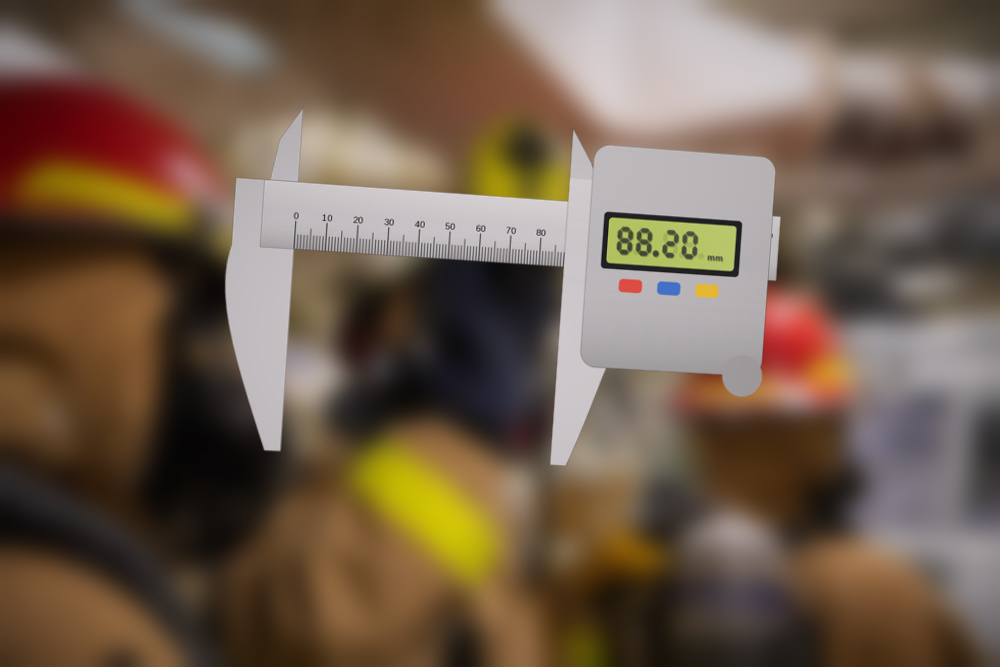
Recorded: value=88.20 unit=mm
